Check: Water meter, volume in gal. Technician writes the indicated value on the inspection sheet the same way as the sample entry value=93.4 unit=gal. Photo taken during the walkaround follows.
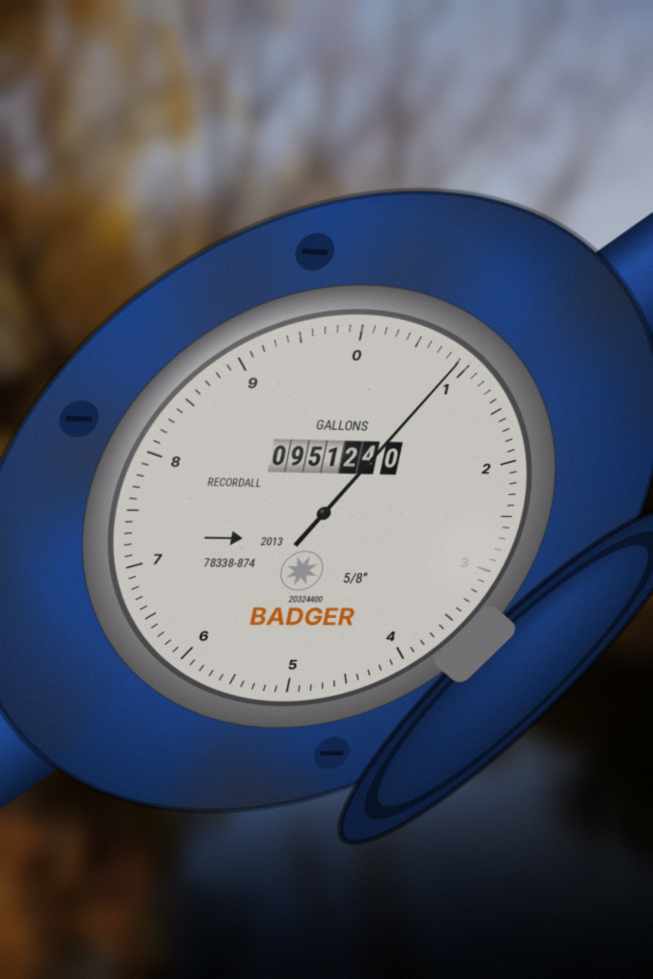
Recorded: value=951240.9 unit=gal
